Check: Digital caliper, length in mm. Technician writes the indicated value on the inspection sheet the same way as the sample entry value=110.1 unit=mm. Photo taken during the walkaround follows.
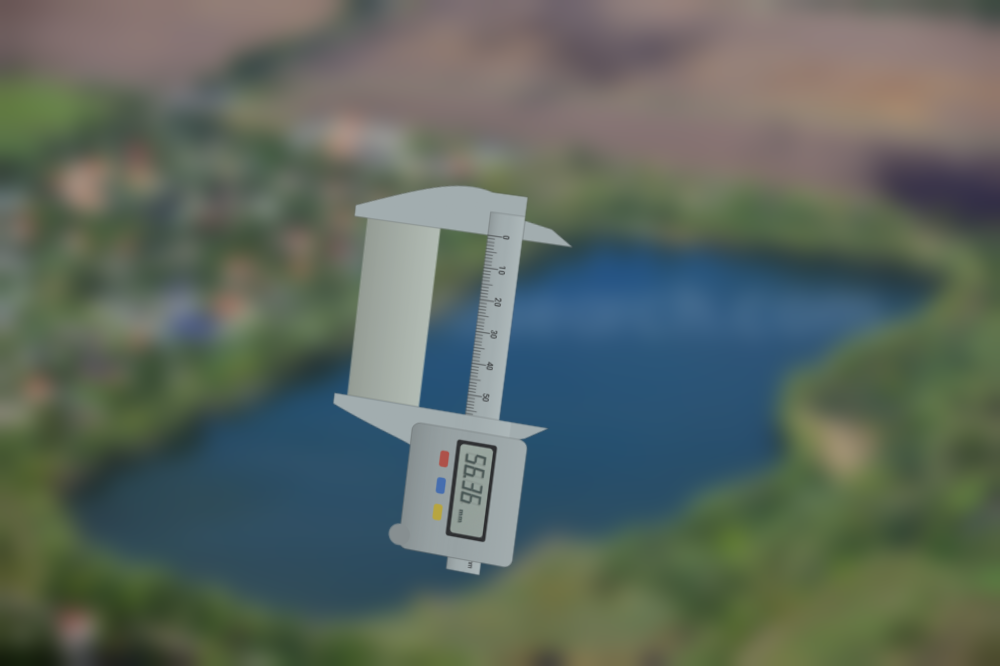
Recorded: value=56.36 unit=mm
